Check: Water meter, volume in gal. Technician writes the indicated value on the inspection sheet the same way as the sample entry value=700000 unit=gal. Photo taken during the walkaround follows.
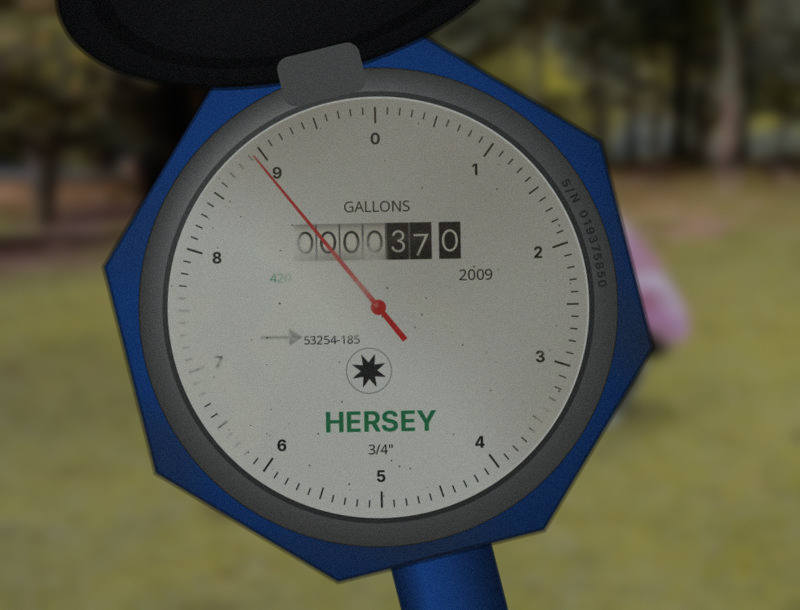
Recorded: value=368.9 unit=gal
